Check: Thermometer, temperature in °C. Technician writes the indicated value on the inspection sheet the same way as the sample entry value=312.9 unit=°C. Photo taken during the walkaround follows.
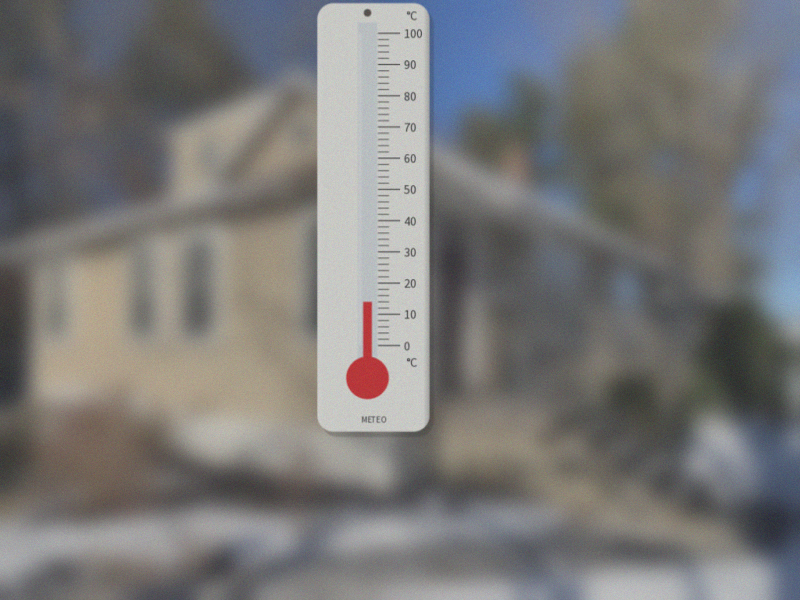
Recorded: value=14 unit=°C
